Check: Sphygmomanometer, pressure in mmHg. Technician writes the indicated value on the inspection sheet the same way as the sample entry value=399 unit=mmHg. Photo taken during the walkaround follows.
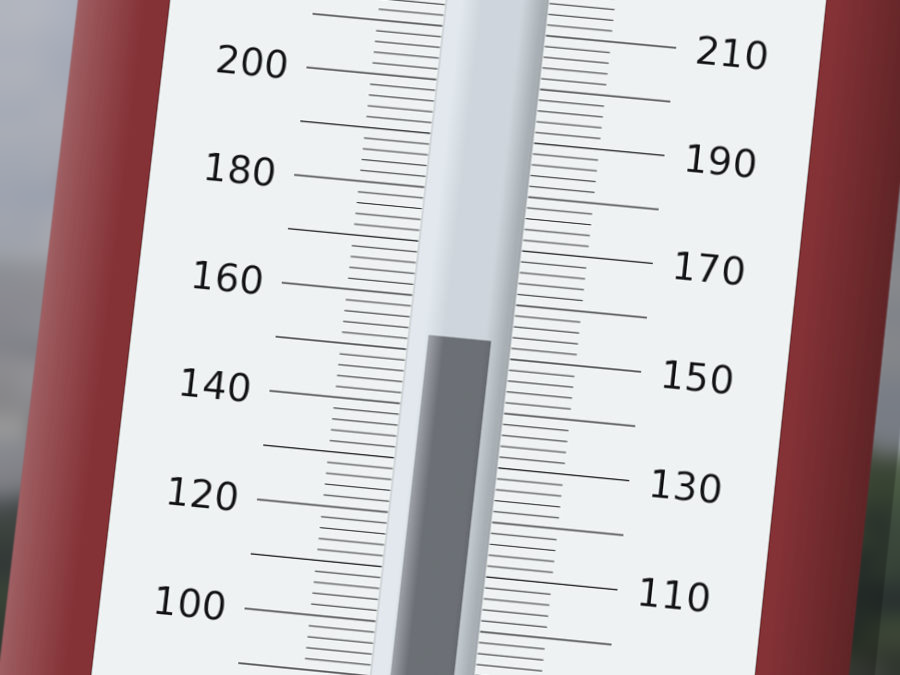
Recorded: value=153 unit=mmHg
